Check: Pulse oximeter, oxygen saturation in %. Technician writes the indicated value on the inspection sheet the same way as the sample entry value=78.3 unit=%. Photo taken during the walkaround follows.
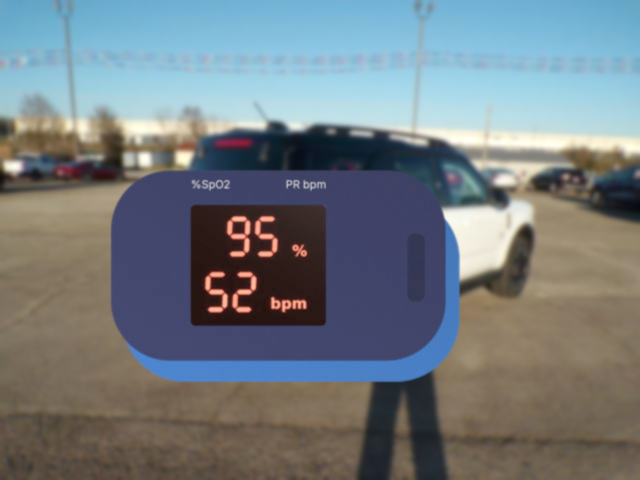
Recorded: value=95 unit=%
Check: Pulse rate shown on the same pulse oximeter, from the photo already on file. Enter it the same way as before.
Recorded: value=52 unit=bpm
